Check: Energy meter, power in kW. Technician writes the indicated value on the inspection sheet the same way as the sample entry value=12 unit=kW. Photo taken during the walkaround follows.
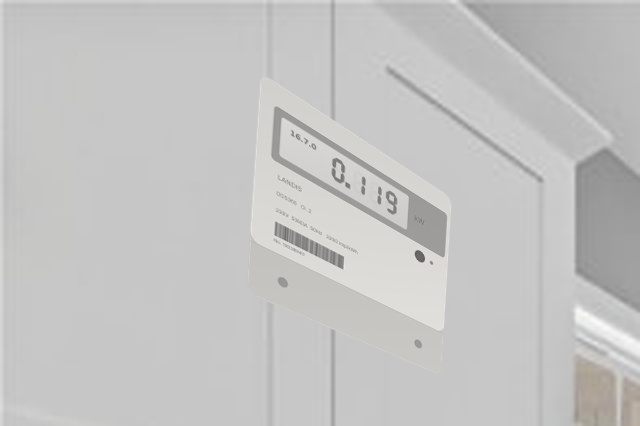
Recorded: value=0.119 unit=kW
